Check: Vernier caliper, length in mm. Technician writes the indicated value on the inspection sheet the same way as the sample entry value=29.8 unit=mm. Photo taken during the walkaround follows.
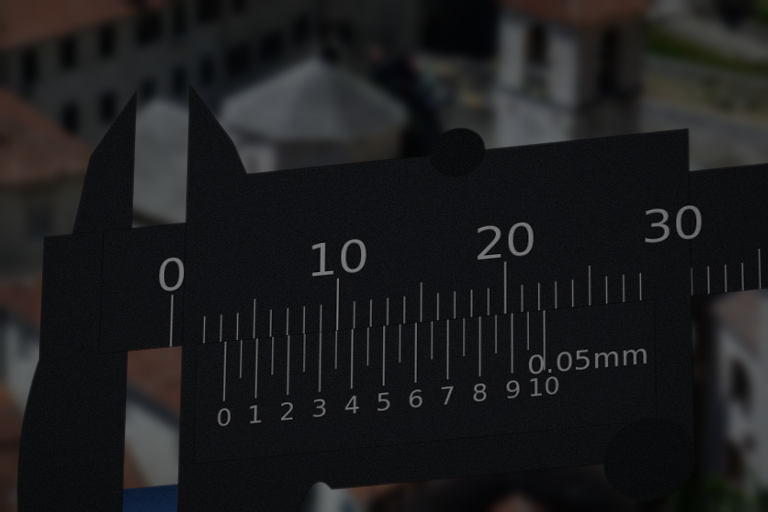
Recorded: value=3.3 unit=mm
